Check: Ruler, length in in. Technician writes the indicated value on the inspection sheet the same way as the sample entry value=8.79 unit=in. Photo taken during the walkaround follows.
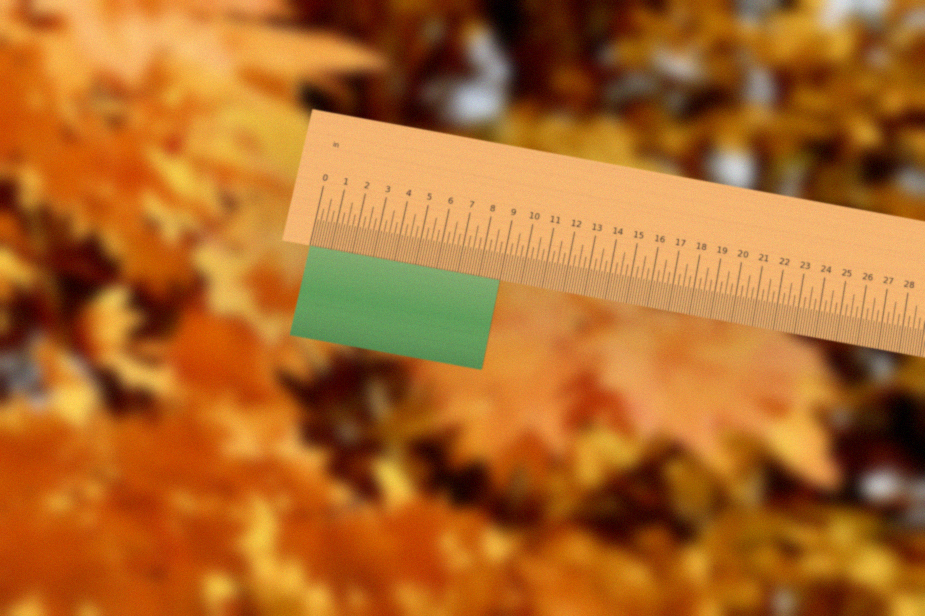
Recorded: value=9 unit=in
